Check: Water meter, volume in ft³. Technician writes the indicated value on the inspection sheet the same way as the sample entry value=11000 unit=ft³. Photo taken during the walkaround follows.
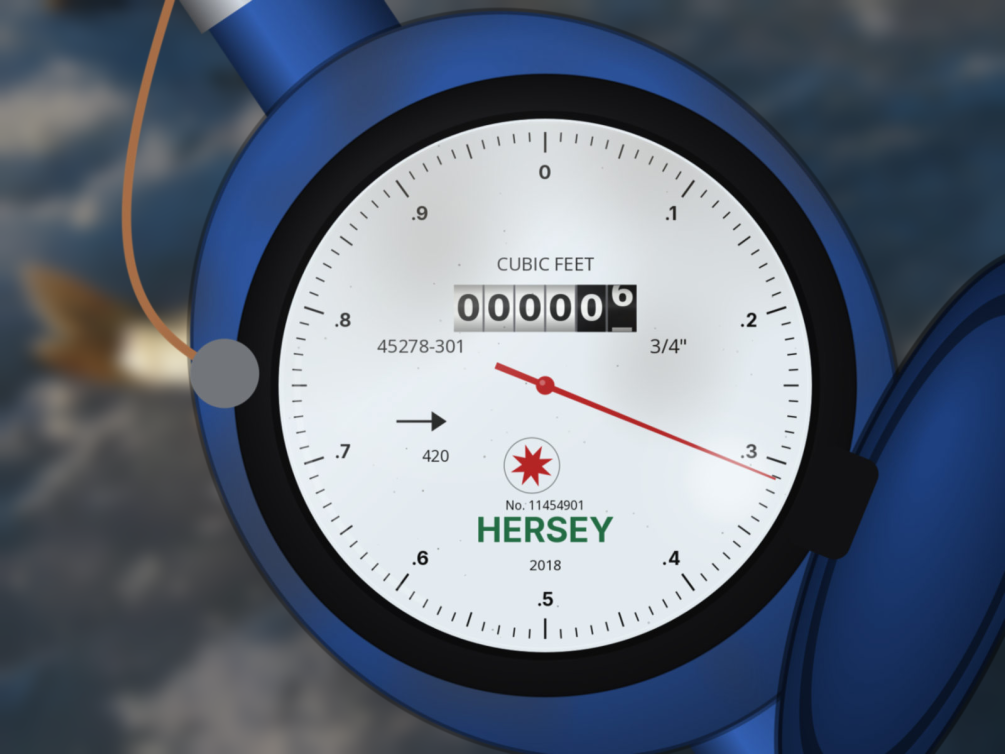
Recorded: value=6.31 unit=ft³
